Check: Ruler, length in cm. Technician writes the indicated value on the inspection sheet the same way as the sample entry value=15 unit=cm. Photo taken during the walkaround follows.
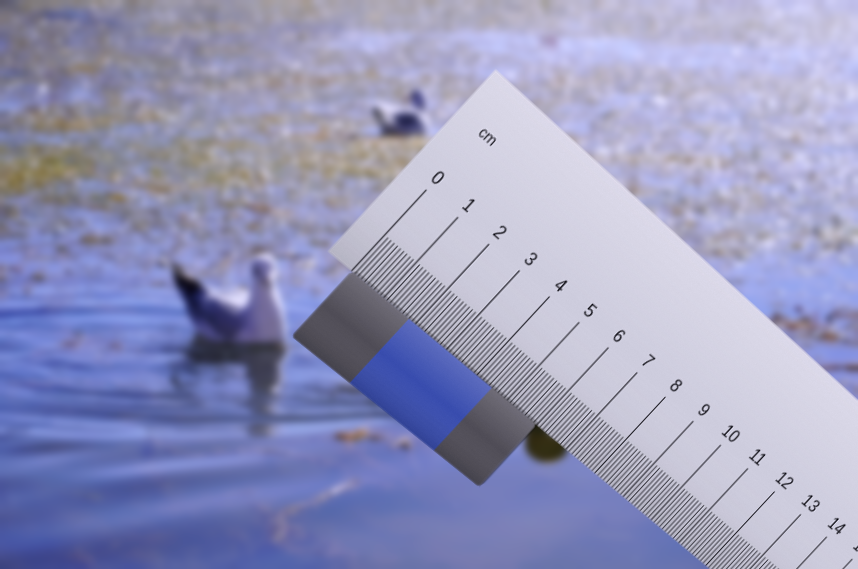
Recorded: value=6 unit=cm
